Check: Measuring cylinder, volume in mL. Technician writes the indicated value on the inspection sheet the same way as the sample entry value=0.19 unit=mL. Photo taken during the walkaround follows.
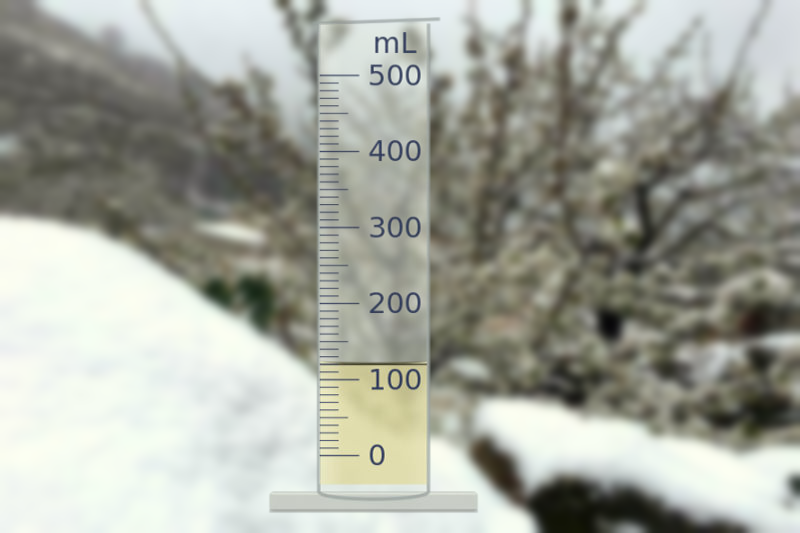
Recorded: value=120 unit=mL
